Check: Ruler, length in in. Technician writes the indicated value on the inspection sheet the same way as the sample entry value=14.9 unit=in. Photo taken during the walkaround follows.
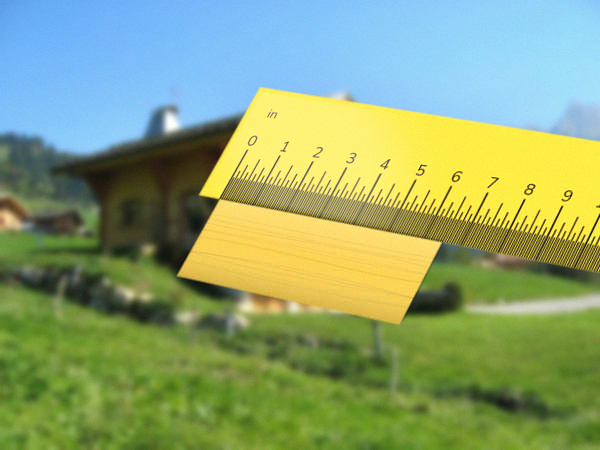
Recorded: value=6.5 unit=in
